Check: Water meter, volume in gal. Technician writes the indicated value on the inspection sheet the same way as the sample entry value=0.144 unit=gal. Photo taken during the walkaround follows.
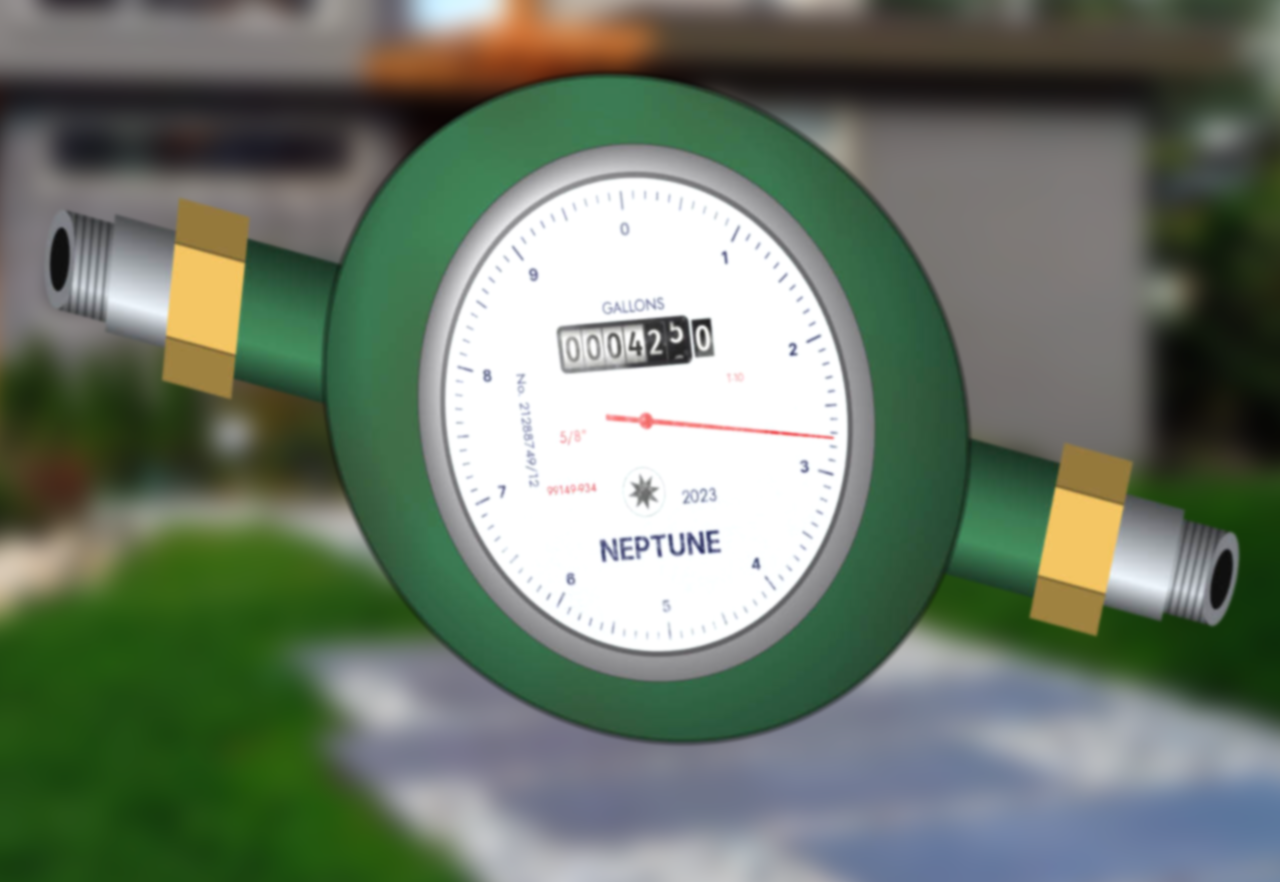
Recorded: value=4252.7 unit=gal
